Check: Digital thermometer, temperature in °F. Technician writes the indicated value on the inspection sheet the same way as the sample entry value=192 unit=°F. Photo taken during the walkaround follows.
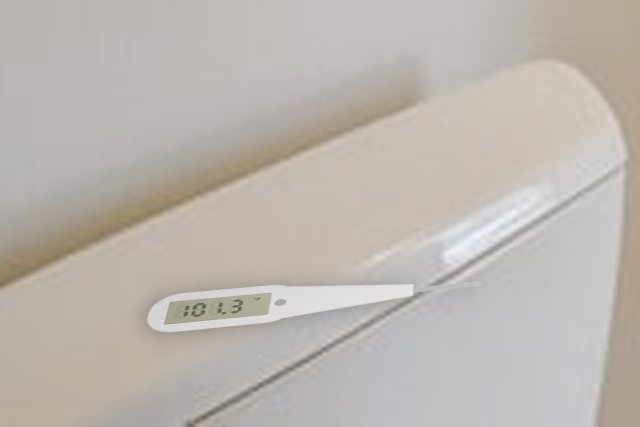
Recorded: value=101.3 unit=°F
